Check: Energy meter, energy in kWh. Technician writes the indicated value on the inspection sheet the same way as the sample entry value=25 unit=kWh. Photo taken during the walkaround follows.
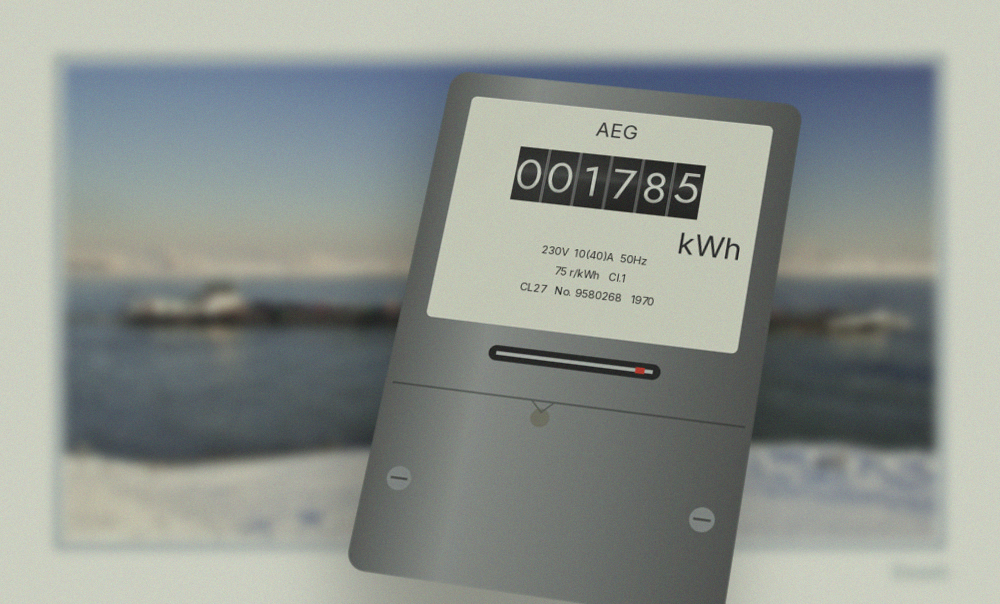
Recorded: value=1785 unit=kWh
